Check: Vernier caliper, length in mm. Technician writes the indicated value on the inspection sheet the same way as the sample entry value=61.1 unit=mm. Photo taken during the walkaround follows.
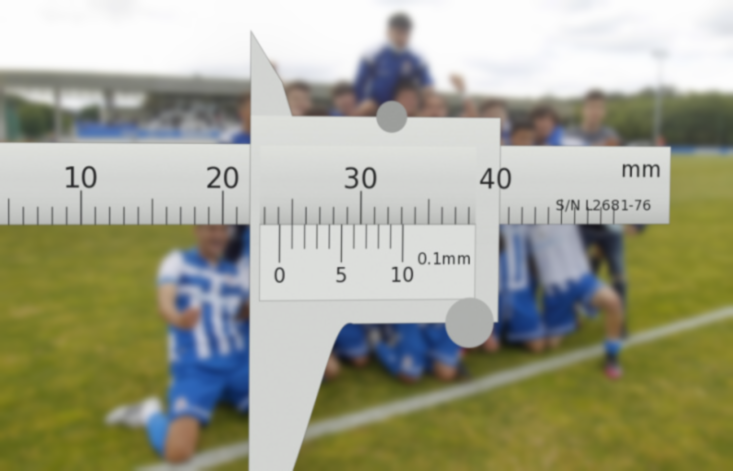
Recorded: value=24.1 unit=mm
